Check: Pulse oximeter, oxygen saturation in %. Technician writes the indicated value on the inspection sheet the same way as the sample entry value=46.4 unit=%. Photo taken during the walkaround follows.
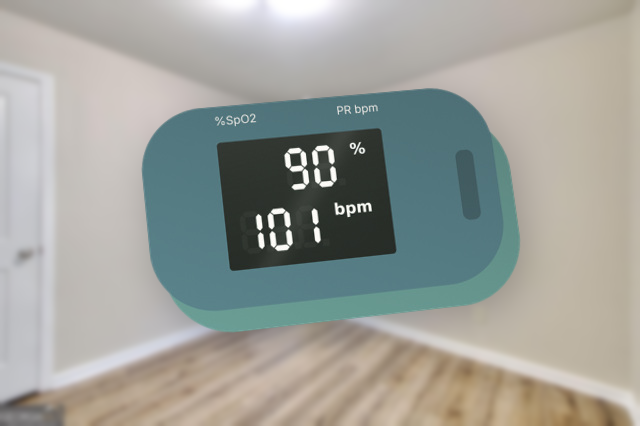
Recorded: value=90 unit=%
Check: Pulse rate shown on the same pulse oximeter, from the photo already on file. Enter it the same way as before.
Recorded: value=101 unit=bpm
